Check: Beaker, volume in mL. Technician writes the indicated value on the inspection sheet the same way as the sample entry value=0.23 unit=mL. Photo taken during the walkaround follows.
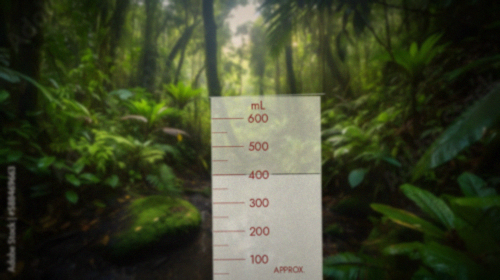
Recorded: value=400 unit=mL
